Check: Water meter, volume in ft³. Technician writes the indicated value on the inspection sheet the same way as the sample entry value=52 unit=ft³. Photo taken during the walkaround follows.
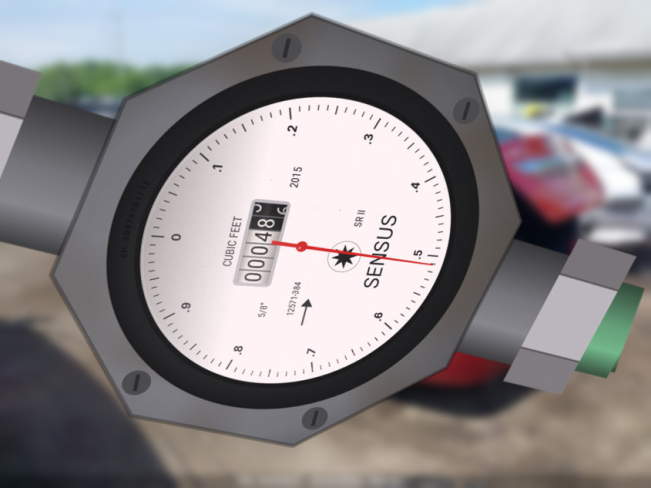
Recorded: value=485.51 unit=ft³
